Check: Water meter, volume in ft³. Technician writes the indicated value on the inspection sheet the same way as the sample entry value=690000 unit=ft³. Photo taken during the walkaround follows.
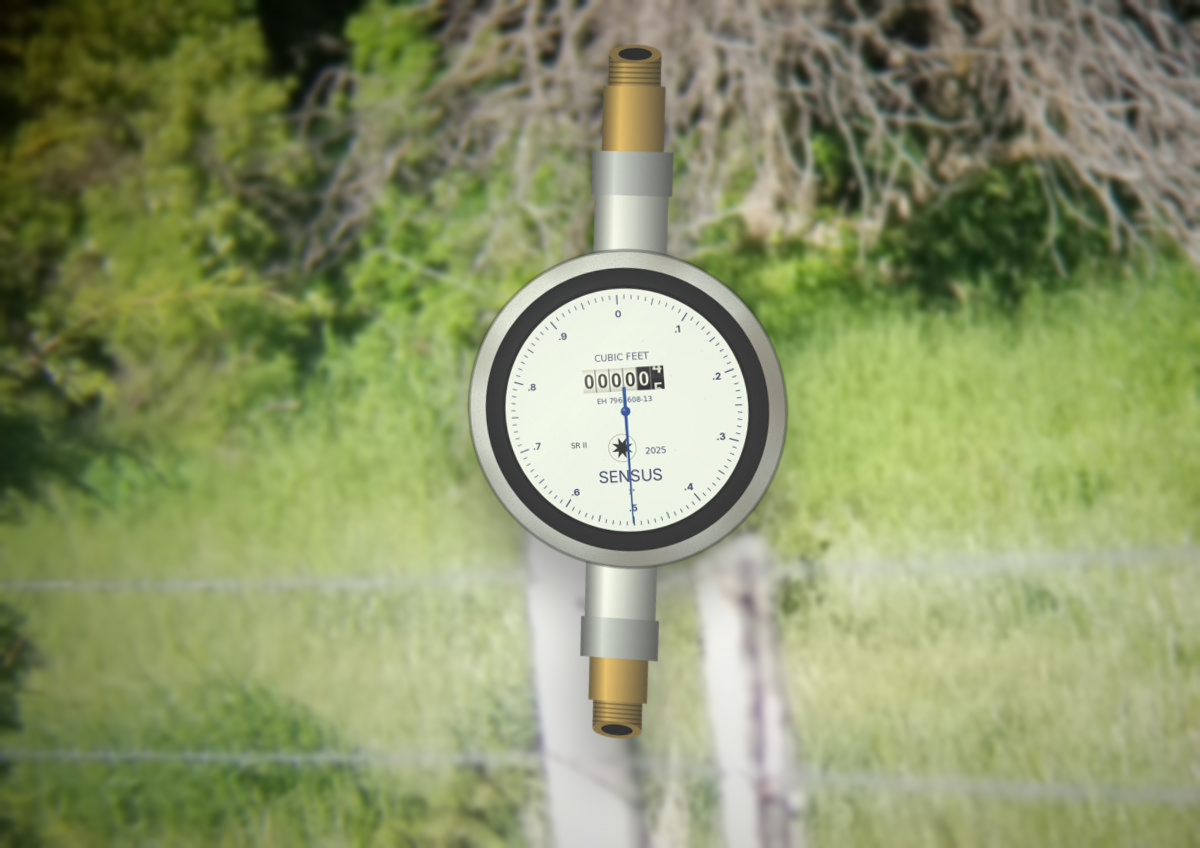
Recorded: value=4.50 unit=ft³
